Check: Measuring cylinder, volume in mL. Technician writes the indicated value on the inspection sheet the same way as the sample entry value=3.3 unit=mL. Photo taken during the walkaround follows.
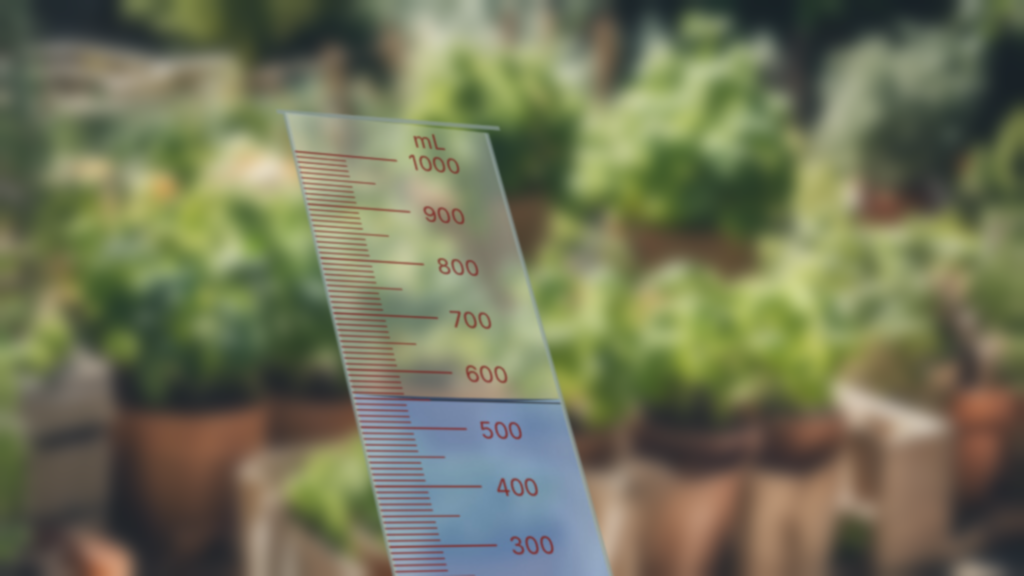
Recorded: value=550 unit=mL
